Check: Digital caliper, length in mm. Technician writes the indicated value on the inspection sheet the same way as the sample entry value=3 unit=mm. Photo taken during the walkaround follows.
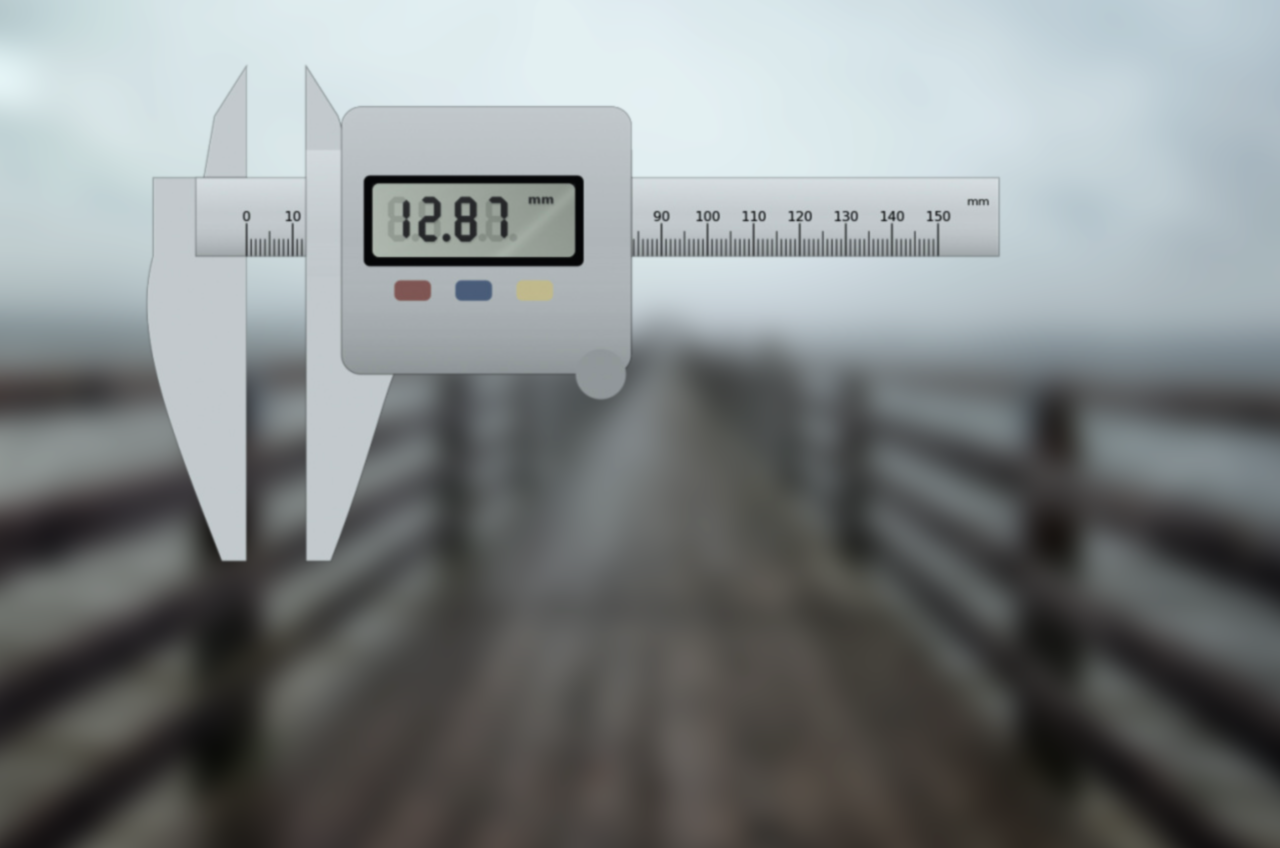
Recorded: value=12.87 unit=mm
